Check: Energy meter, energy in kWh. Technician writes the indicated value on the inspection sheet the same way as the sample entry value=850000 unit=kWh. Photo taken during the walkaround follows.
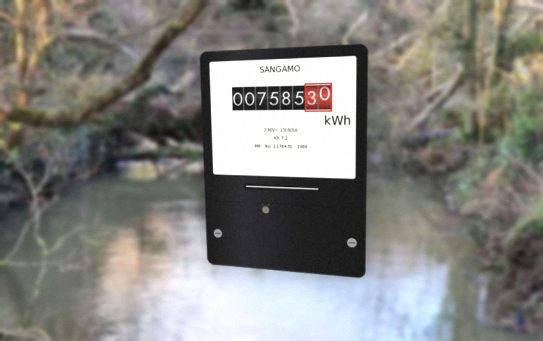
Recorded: value=7585.30 unit=kWh
